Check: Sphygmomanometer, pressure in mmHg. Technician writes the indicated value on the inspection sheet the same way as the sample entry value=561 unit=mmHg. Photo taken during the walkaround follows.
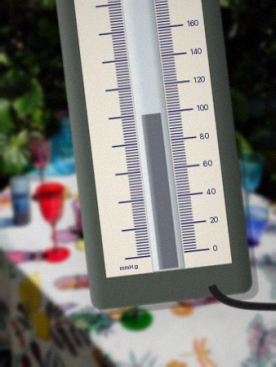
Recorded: value=100 unit=mmHg
